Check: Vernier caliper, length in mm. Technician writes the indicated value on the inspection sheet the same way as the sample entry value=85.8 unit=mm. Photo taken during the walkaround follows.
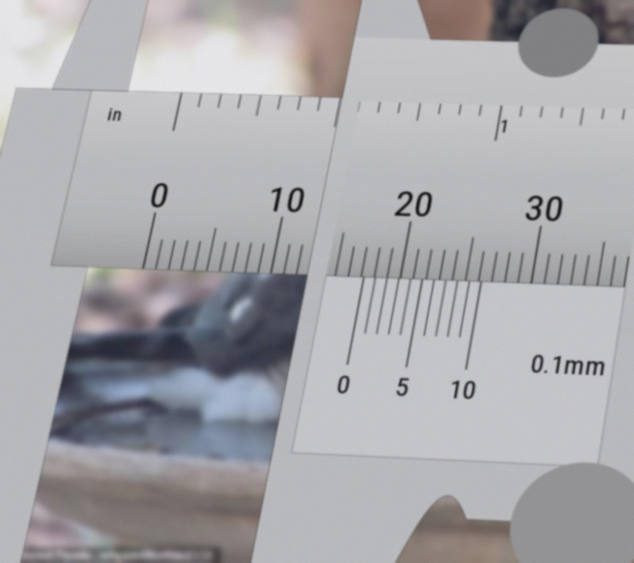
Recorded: value=17.2 unit=mm
